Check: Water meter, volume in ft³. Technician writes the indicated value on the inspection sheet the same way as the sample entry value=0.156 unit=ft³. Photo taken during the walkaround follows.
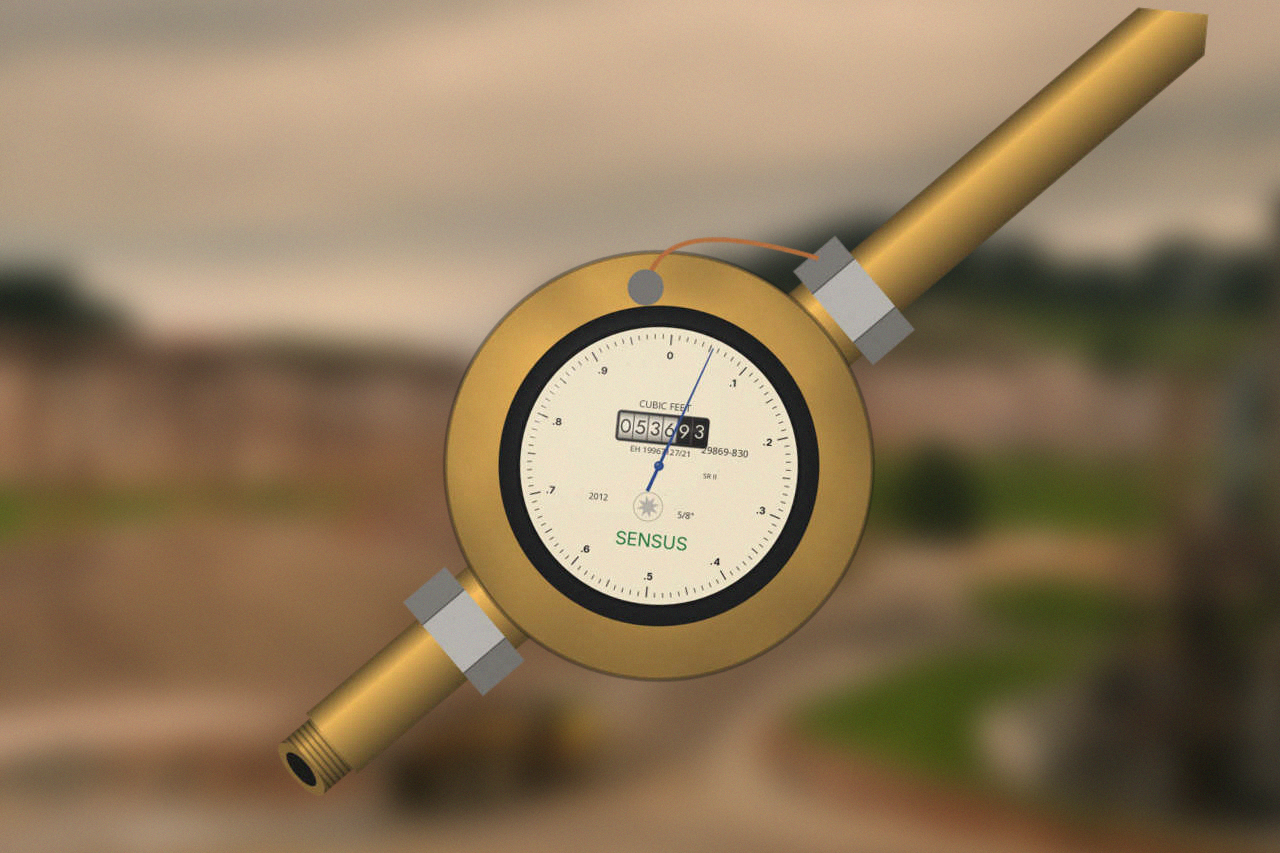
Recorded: value=53693.05 unit=ft³
